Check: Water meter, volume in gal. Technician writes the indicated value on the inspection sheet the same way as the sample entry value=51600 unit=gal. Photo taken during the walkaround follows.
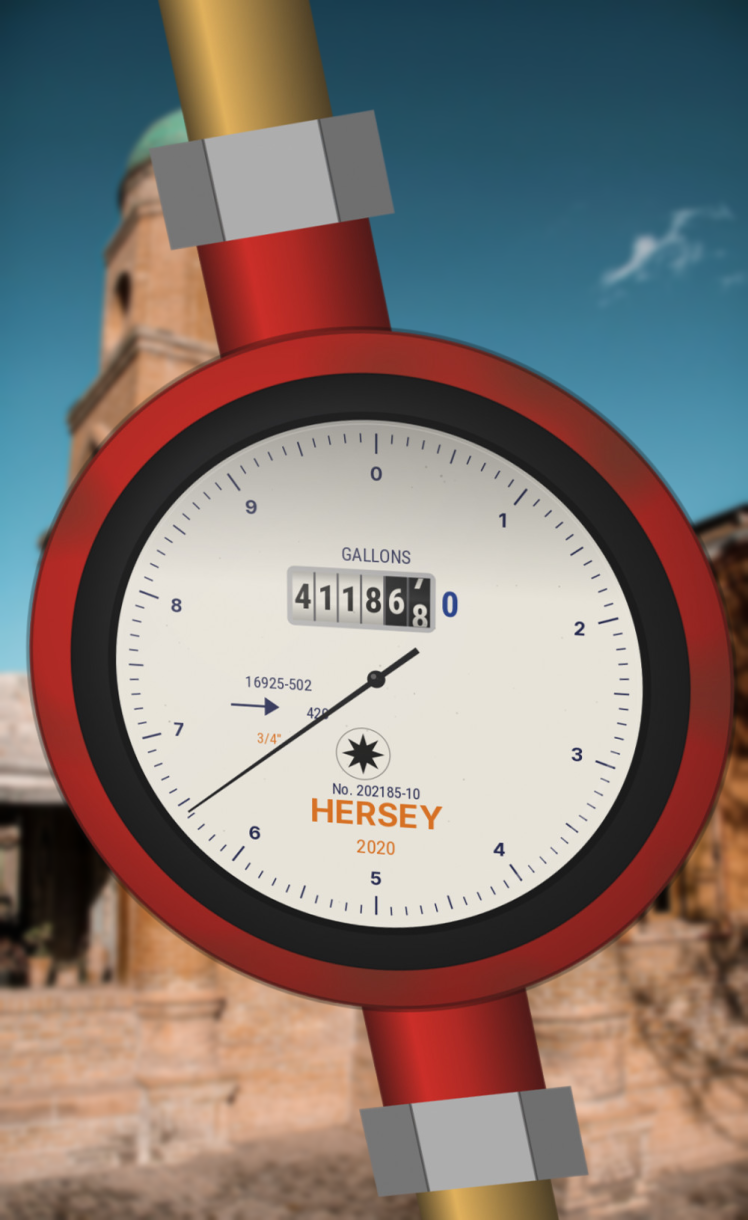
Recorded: value=4118676.4 unit=gal
